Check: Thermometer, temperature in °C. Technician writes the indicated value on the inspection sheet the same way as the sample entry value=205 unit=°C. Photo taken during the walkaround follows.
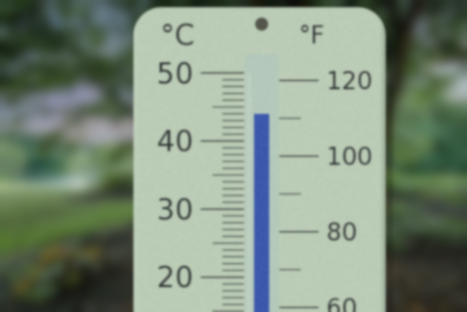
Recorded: value=44 unit=°C
